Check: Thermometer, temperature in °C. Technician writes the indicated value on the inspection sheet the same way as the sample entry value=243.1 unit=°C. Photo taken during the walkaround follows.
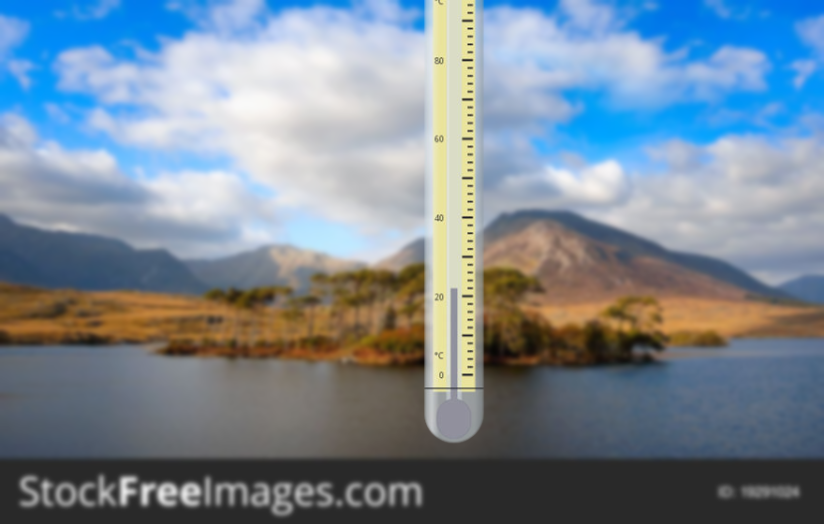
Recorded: value=22 unit=°C
